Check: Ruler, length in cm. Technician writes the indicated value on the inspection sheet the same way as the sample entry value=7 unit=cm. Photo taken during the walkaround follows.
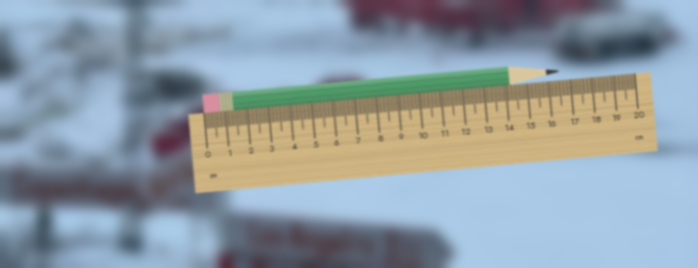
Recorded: value=16.5 unit=cm
